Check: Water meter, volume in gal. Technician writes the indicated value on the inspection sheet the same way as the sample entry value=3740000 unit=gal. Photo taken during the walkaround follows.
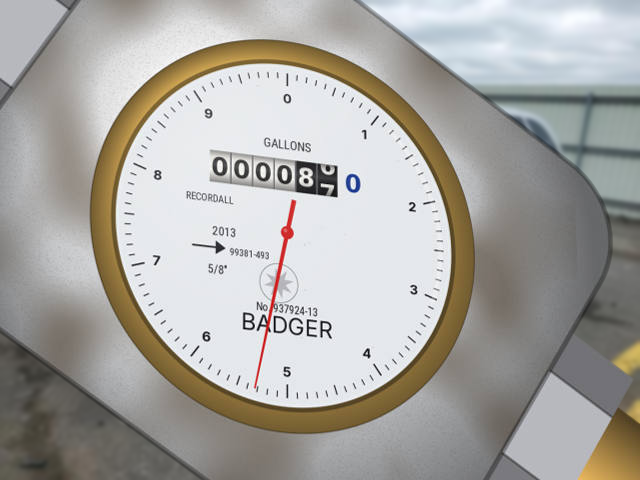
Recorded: value=865.3 unit=gal
